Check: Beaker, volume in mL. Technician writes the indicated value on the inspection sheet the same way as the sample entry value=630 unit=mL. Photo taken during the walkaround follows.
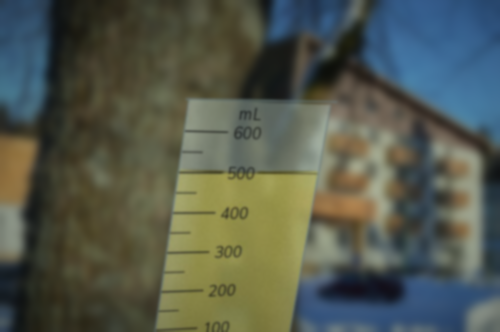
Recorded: value=500 unit=mL
